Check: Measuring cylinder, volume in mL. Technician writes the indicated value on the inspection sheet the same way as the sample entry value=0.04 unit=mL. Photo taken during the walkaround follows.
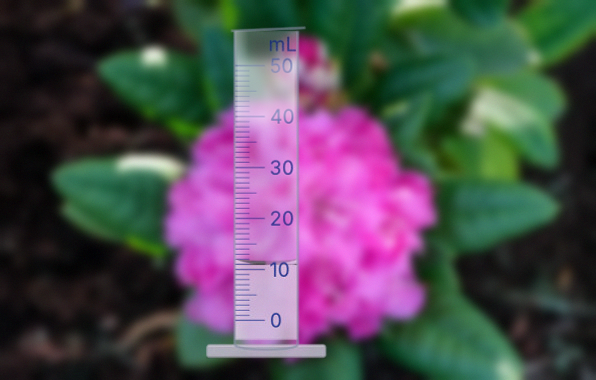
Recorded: value=11 unit=mL
